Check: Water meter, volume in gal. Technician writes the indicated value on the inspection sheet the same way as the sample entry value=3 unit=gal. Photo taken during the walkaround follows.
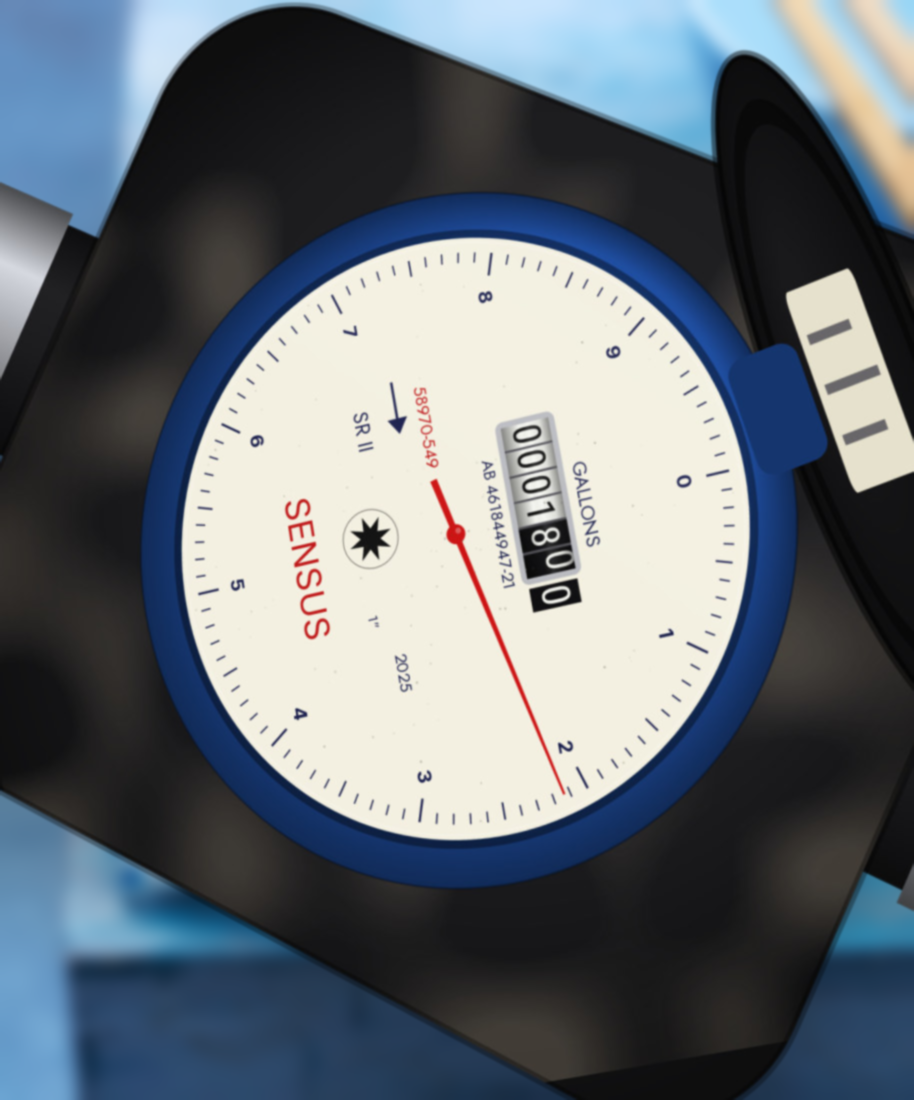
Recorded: value=1802.1 unit=gal
